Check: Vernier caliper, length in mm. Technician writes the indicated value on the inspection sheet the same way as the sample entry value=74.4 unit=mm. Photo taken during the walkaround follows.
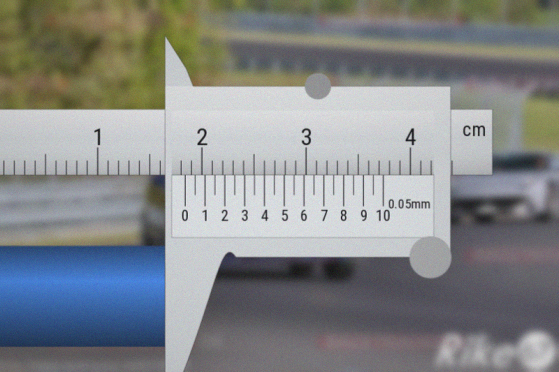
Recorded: value=18.4 unit=mm
